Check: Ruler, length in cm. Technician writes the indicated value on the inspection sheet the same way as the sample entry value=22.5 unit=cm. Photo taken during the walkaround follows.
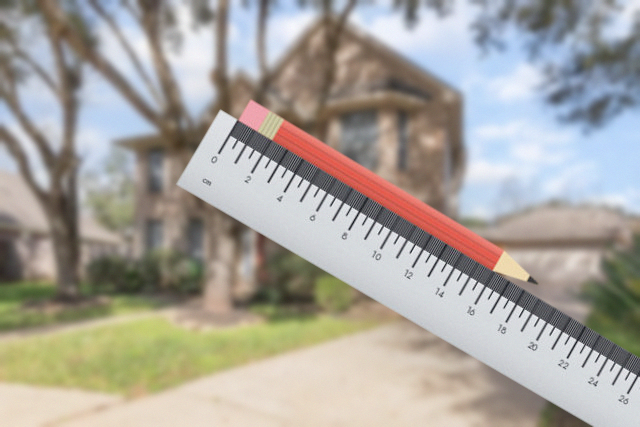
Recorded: value=18.5 unit=cm
